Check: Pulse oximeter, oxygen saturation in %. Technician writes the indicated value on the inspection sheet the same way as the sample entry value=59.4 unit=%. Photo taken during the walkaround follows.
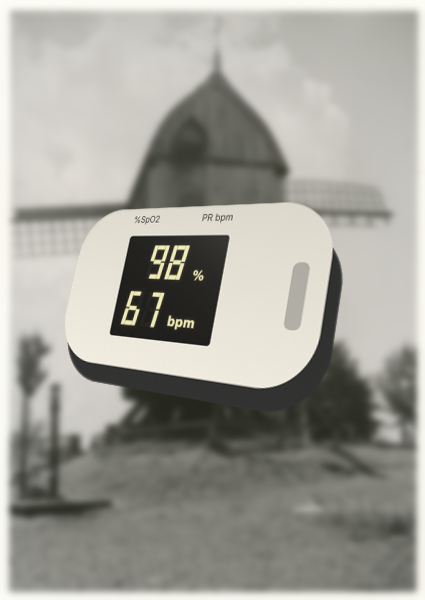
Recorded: value=98 unit=%
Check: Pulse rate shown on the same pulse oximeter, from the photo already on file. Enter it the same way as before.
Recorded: value=67 unit=bpm
